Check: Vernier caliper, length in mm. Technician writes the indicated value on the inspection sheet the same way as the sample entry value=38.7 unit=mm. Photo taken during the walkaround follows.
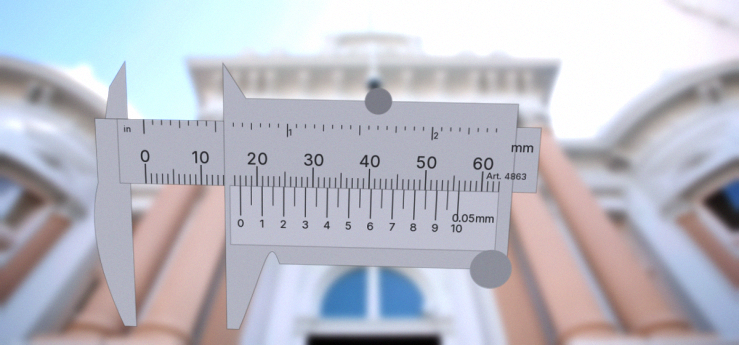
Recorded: value=17.0 unit=mm
